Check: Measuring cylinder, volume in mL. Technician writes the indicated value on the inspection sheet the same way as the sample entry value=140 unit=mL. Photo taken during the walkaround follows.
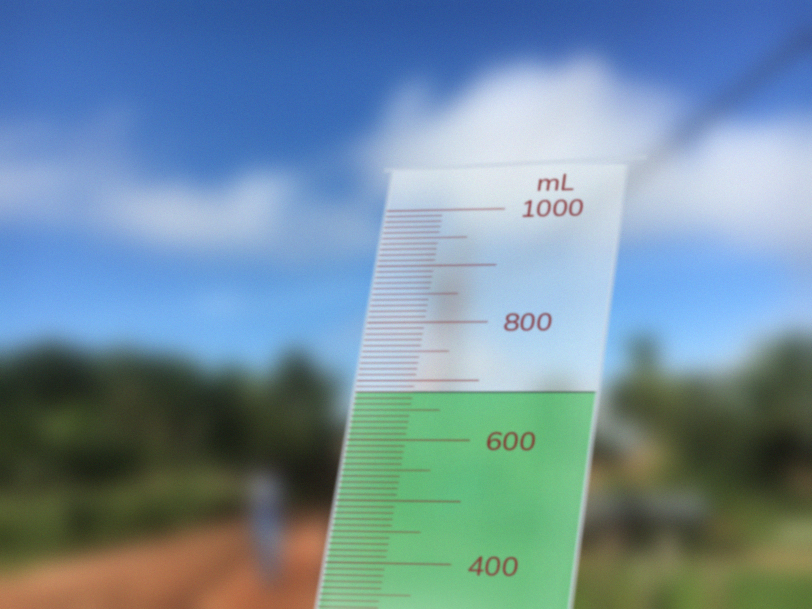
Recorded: value=680 unit=mL
